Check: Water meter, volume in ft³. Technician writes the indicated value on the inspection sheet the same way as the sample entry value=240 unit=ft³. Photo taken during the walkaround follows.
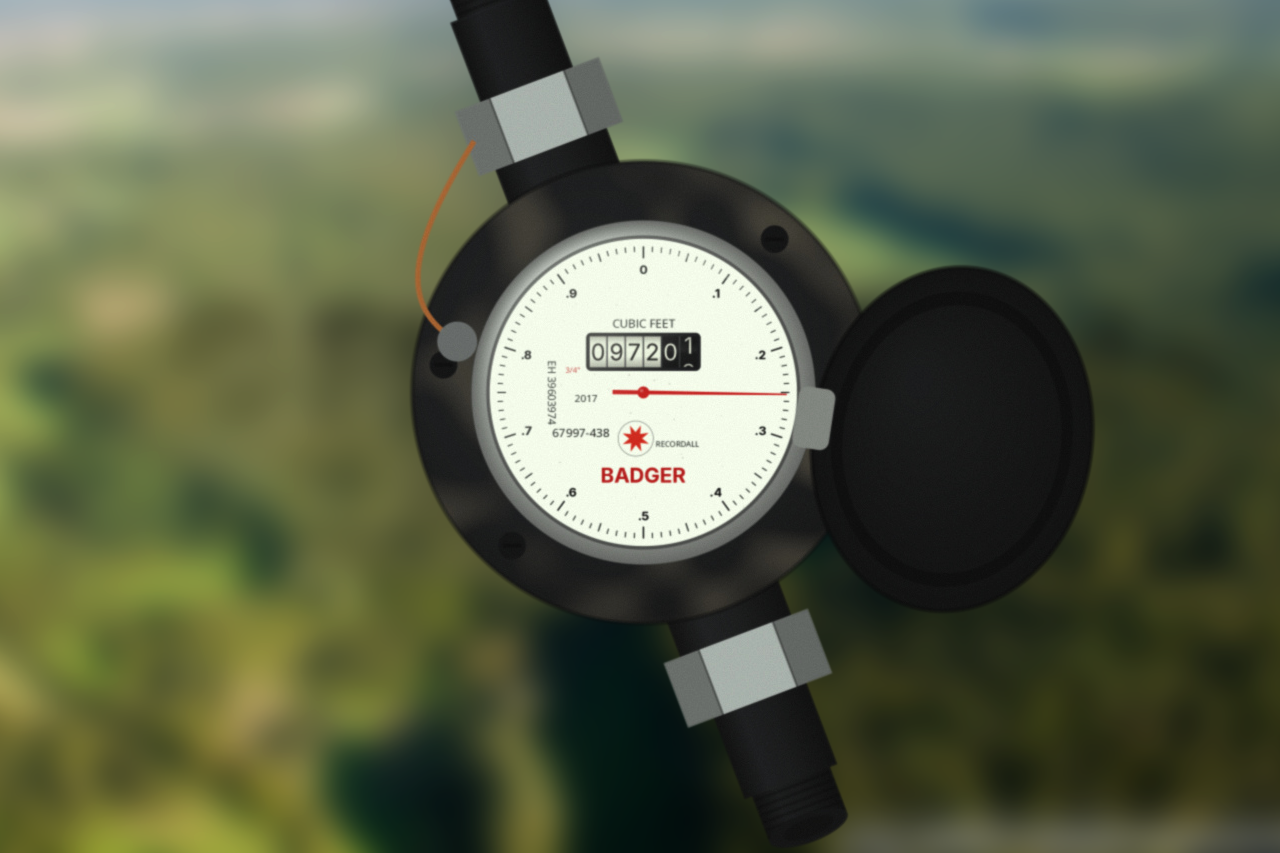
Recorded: value=97201.25 unit=ft³
